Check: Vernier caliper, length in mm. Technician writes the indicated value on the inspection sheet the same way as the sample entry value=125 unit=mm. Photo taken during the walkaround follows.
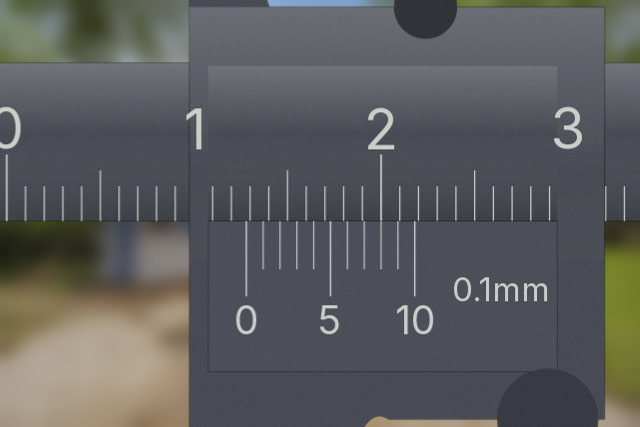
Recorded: value=12.8 unit=mm
